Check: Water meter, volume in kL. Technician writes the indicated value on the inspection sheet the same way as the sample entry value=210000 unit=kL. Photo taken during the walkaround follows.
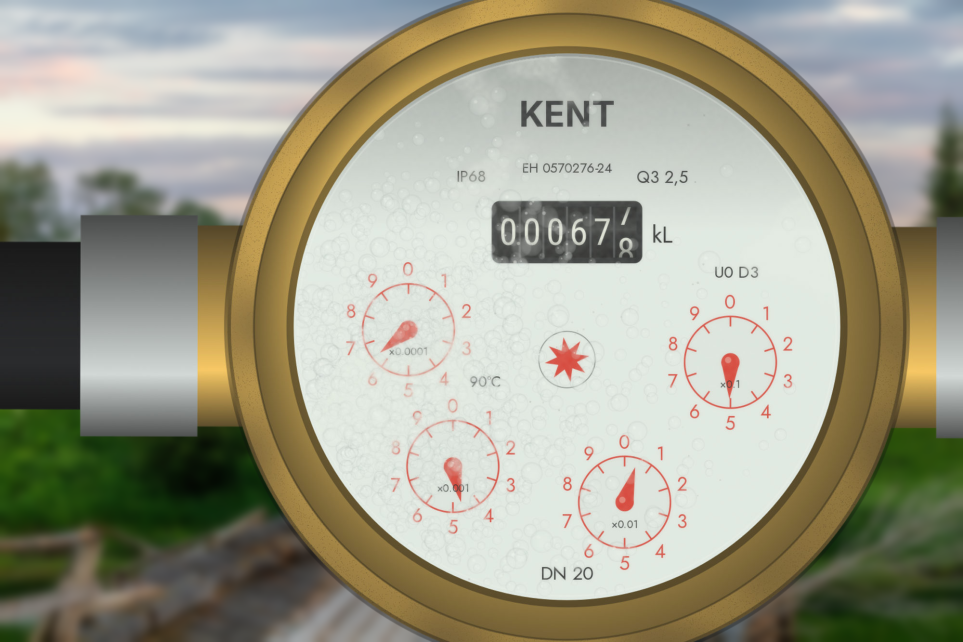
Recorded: value=677.5046 unit=kL
